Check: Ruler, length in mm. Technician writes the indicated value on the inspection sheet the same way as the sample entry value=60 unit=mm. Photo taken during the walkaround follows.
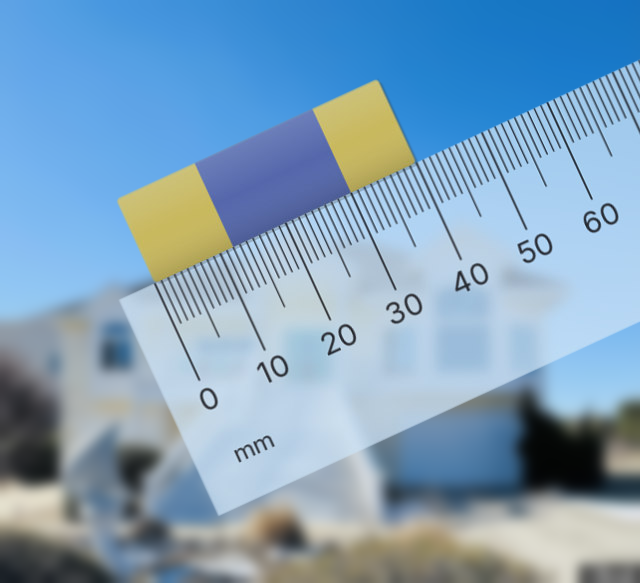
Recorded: value=40 unit=mm
